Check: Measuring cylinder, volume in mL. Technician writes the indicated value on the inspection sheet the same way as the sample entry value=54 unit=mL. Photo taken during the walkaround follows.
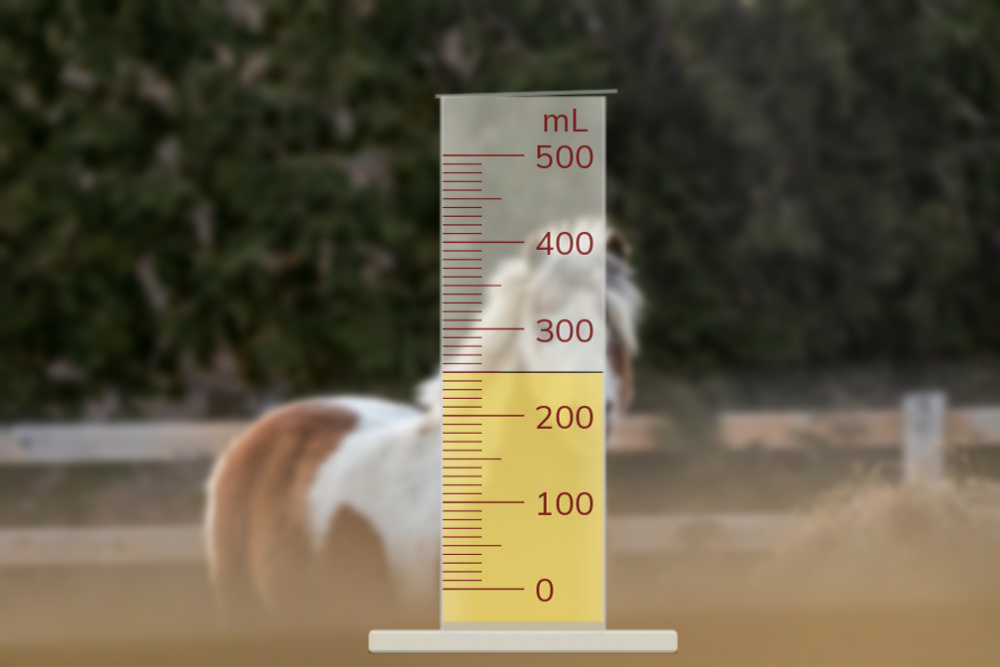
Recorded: value=250 unit=mL
